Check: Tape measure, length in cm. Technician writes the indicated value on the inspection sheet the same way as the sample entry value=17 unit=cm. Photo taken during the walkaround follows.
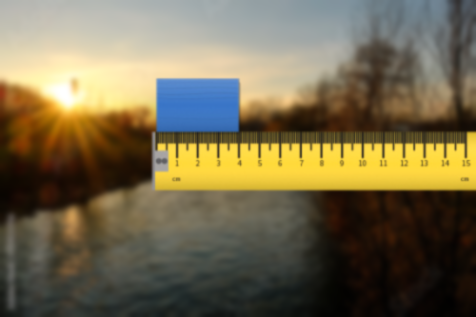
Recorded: value=4 unit=cm
